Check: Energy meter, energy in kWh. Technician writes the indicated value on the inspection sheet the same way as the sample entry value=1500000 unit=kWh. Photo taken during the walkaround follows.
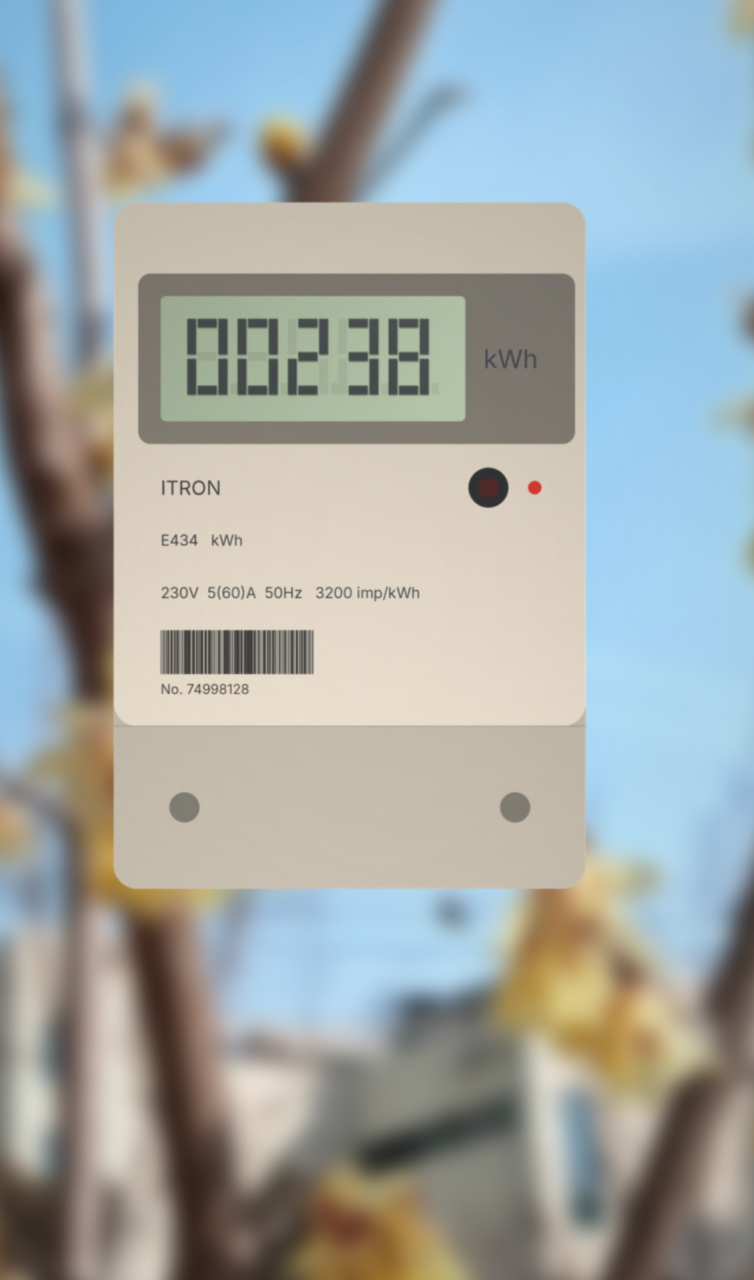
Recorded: value=238 unit=kWh
